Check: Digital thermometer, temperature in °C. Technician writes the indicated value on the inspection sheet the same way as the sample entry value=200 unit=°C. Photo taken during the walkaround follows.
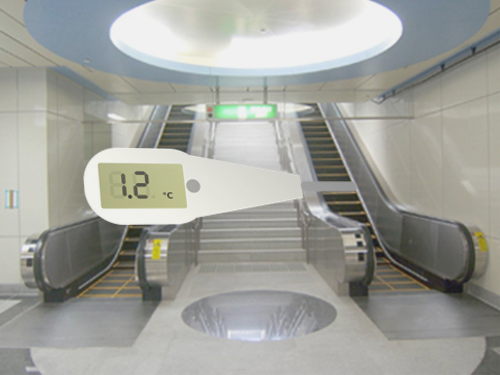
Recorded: value=1.2 unit=°C
